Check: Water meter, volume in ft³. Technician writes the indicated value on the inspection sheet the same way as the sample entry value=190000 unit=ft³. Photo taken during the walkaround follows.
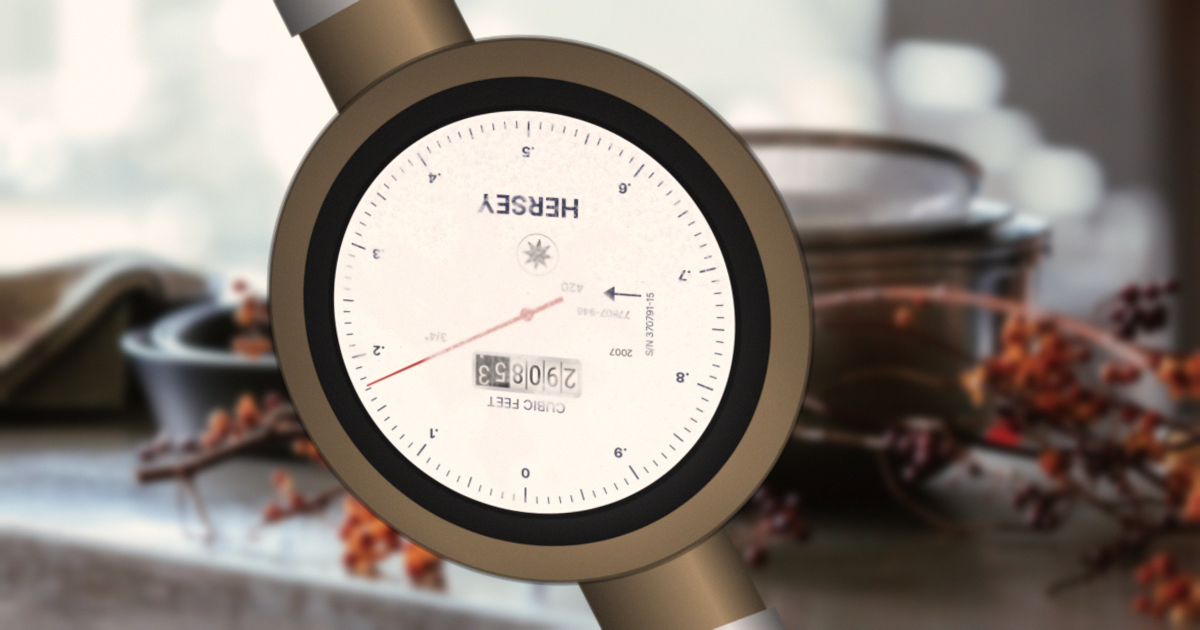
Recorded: value=290853.17 unit=ft³
